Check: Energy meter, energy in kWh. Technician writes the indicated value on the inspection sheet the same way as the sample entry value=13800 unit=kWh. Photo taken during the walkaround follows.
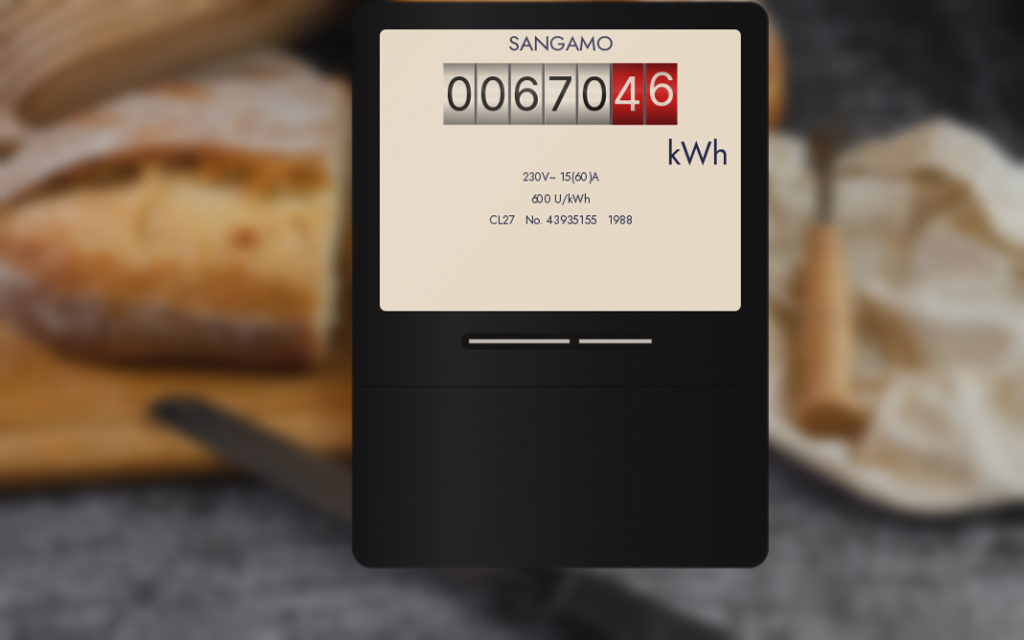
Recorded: value=670.46 unit=kWh
